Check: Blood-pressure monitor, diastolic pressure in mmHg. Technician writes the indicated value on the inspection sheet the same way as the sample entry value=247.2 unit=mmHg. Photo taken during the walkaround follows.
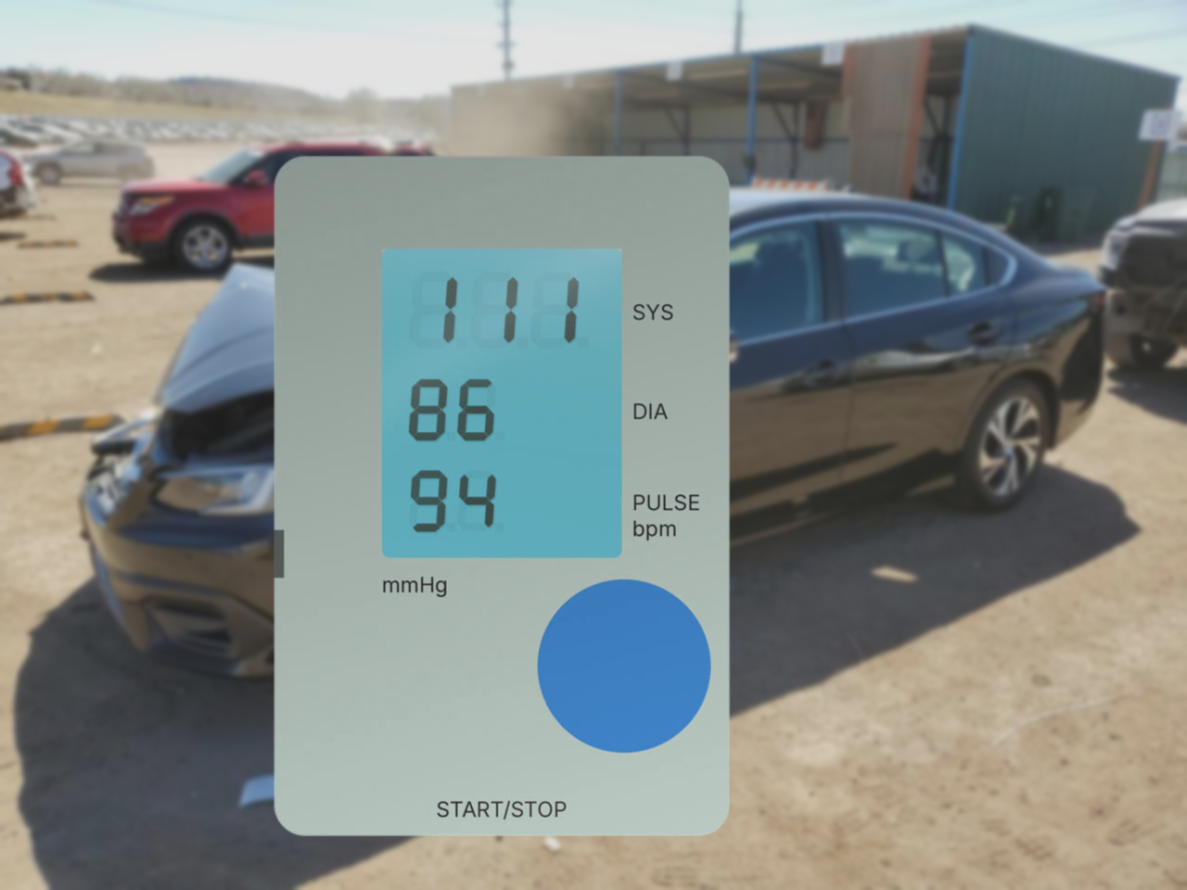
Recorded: value=86 unit=mmHg
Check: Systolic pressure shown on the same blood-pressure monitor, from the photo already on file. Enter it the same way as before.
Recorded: value=111 unit=mmHg
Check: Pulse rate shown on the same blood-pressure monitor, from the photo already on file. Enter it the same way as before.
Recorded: value=94 unit=bpm
